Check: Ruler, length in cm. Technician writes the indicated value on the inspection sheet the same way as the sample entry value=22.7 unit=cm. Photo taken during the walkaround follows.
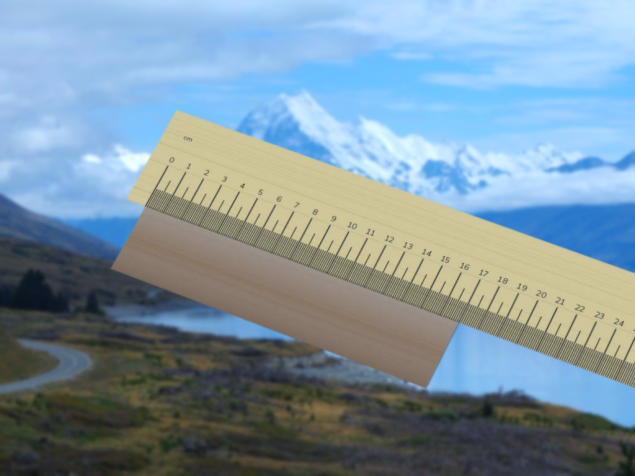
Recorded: value=17 unit=cm
